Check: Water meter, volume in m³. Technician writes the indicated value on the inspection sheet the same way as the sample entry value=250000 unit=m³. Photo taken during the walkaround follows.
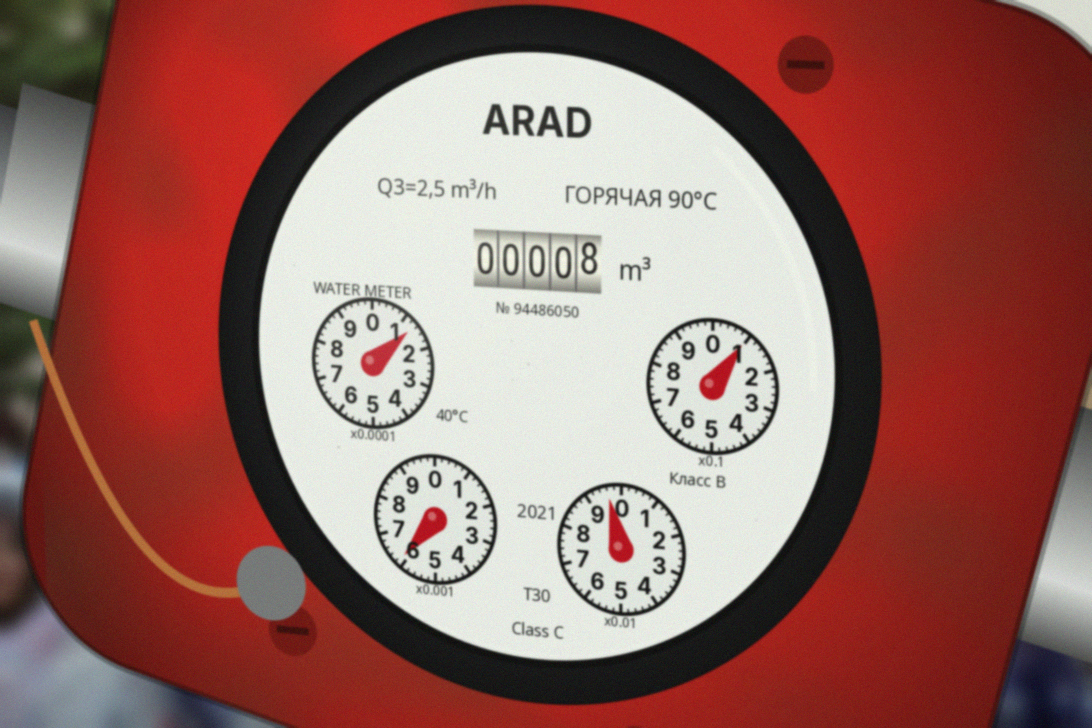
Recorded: value=8.0961 unit=m³
